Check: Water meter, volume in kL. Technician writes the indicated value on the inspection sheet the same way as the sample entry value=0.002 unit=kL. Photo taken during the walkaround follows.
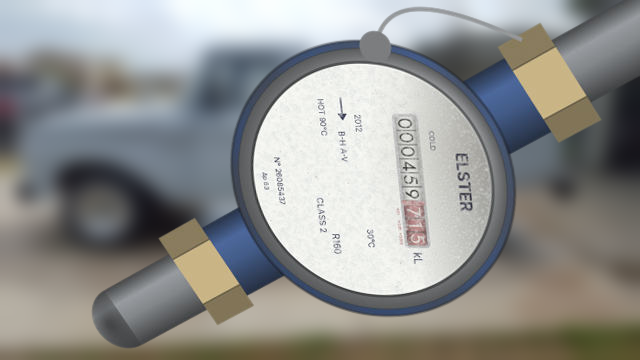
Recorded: value=459.715 unit=kL
